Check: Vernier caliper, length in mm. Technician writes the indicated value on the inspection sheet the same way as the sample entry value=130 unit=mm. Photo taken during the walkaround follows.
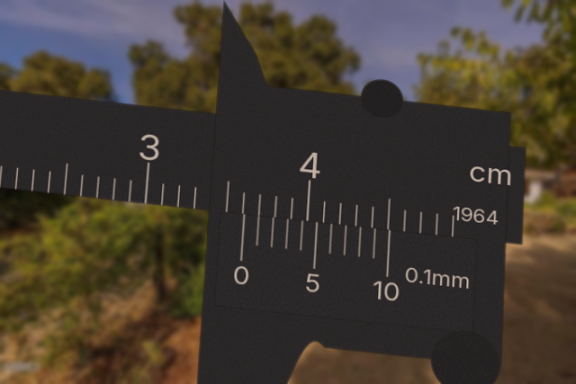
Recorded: value=36.1 unit=mm
